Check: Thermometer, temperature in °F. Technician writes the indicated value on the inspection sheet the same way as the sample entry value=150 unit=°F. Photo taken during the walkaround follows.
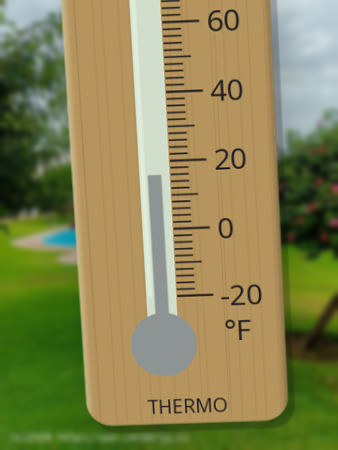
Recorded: value=16 unit=°F
